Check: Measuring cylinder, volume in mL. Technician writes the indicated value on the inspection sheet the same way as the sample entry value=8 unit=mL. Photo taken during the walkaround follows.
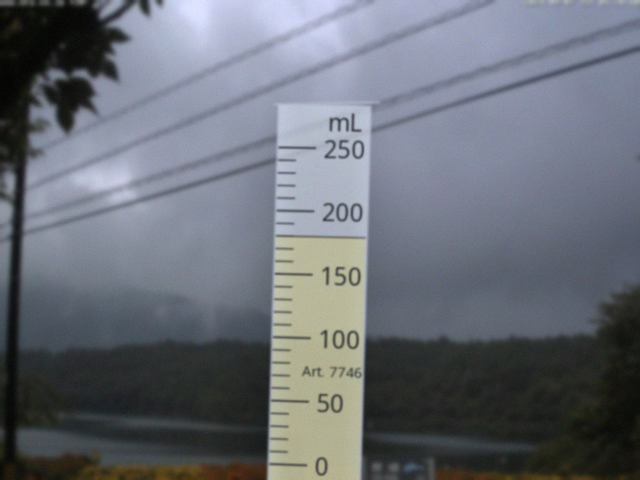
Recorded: value=180 unit=mL
